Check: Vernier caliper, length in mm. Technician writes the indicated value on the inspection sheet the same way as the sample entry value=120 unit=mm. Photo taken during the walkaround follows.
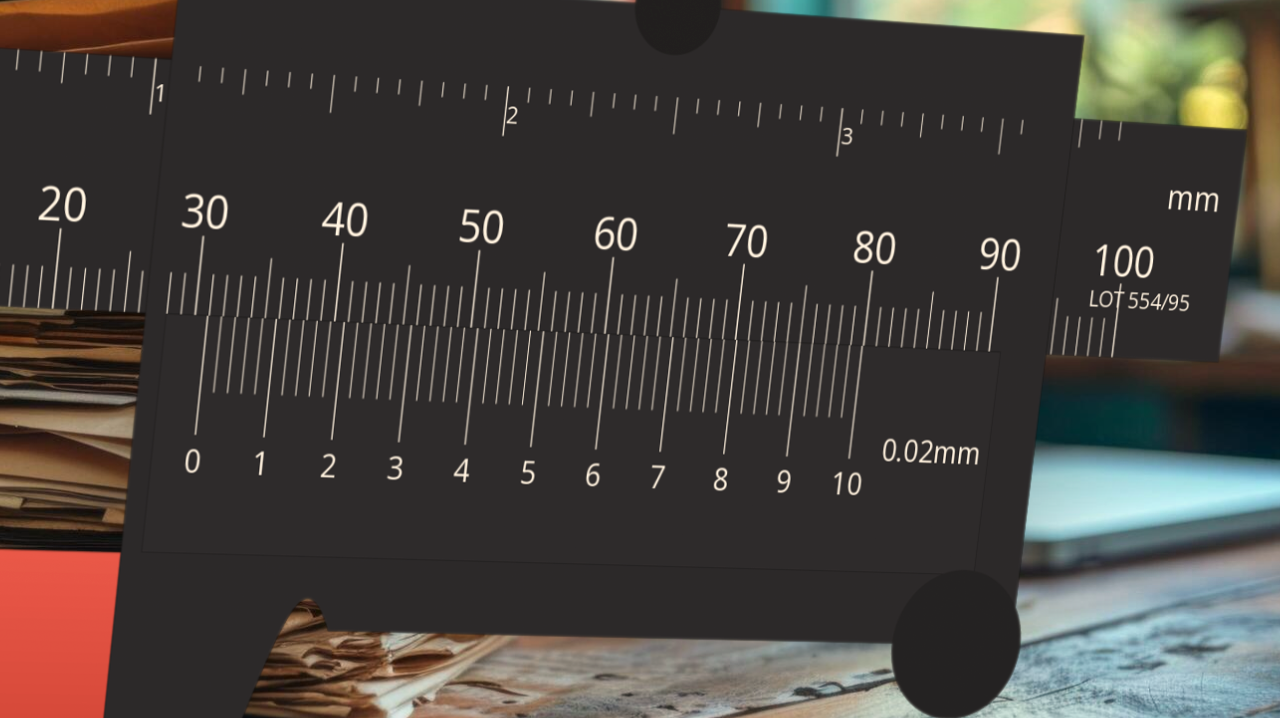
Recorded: value=30.9 unit=mm
